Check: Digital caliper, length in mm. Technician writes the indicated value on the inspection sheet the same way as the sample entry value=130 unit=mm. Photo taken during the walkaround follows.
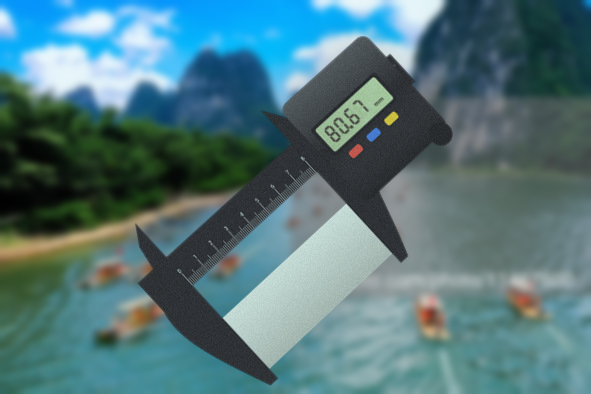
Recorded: value=80.67 unit=mm
